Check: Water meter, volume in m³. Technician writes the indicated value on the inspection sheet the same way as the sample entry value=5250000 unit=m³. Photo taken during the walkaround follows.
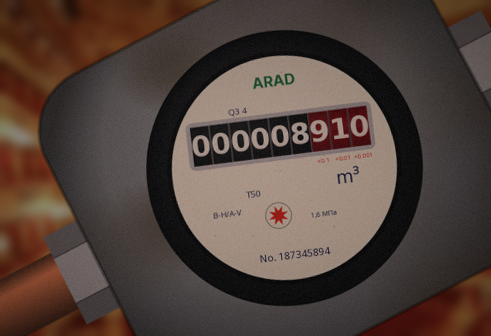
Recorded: value=8.910 unit=m³
